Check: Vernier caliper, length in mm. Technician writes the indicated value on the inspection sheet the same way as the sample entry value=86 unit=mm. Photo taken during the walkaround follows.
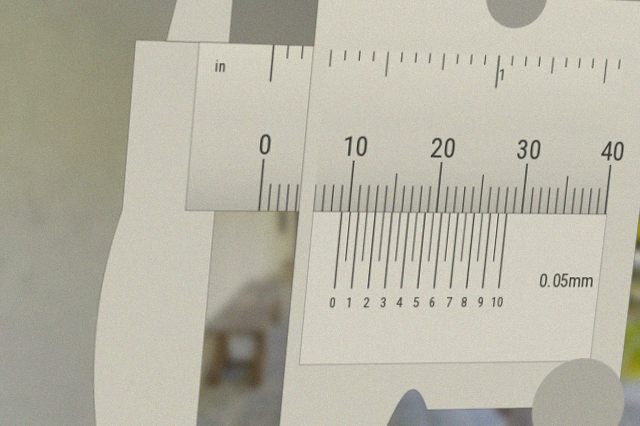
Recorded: value=9.2 unit=mm
